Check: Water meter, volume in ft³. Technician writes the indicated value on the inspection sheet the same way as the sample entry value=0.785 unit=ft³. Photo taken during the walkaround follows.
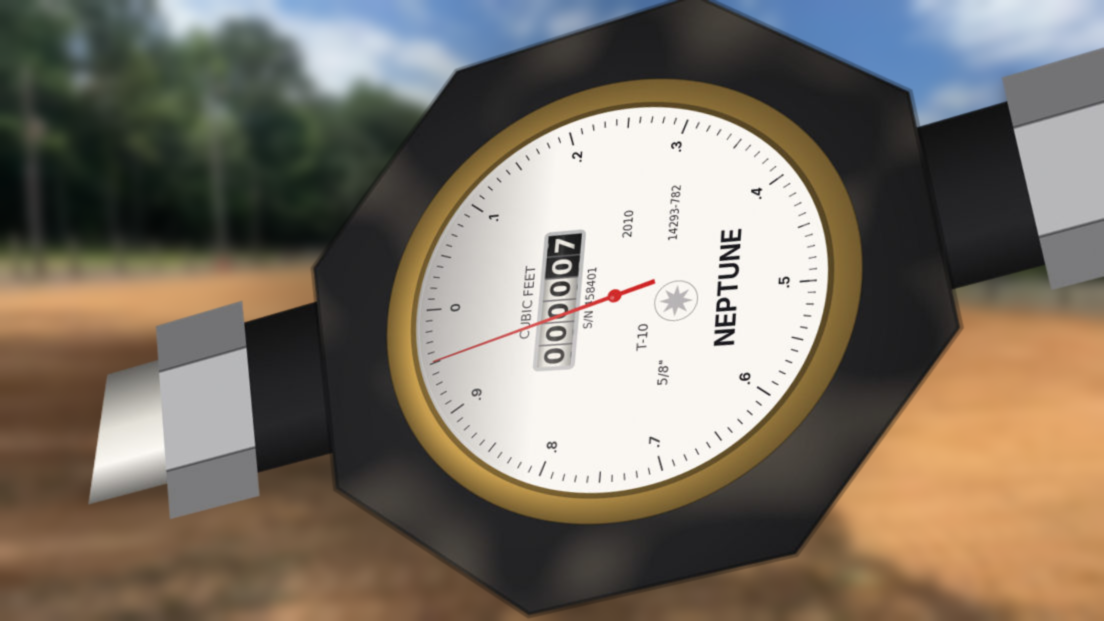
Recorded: value=6.95 unit=ft³
